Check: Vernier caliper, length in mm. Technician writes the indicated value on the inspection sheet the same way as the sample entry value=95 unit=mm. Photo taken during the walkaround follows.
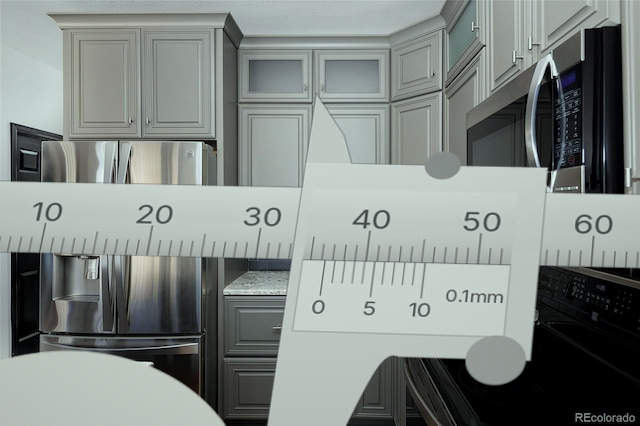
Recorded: value=36.3 unit=mm
